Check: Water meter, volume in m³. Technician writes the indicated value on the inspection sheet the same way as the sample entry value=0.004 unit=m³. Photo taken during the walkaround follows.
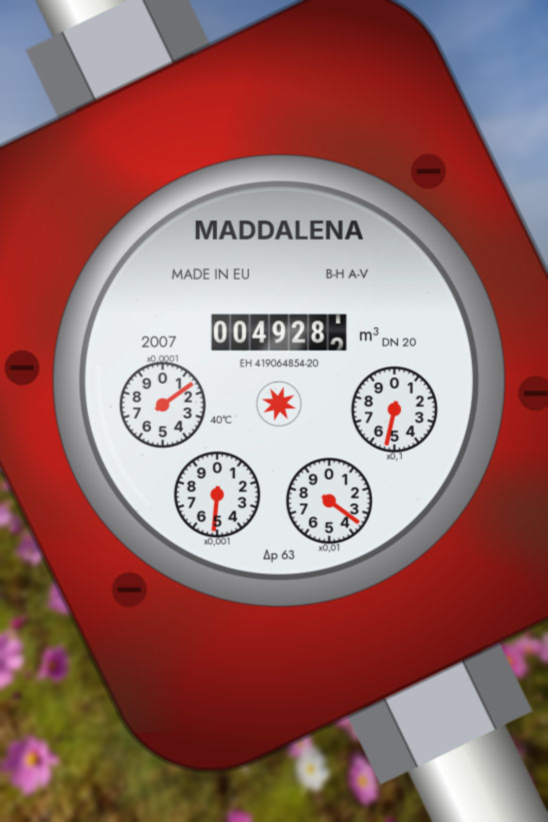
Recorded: value=49281.5351 unit=m³
